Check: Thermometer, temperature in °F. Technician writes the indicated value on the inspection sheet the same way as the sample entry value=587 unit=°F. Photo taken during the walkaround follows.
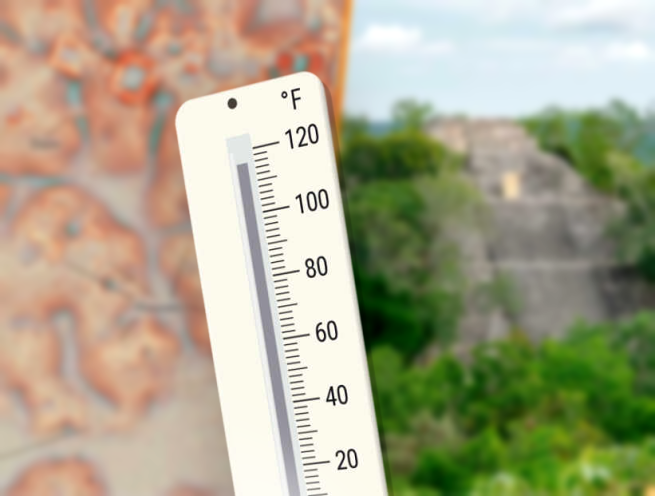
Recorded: value=116 unit=°F
